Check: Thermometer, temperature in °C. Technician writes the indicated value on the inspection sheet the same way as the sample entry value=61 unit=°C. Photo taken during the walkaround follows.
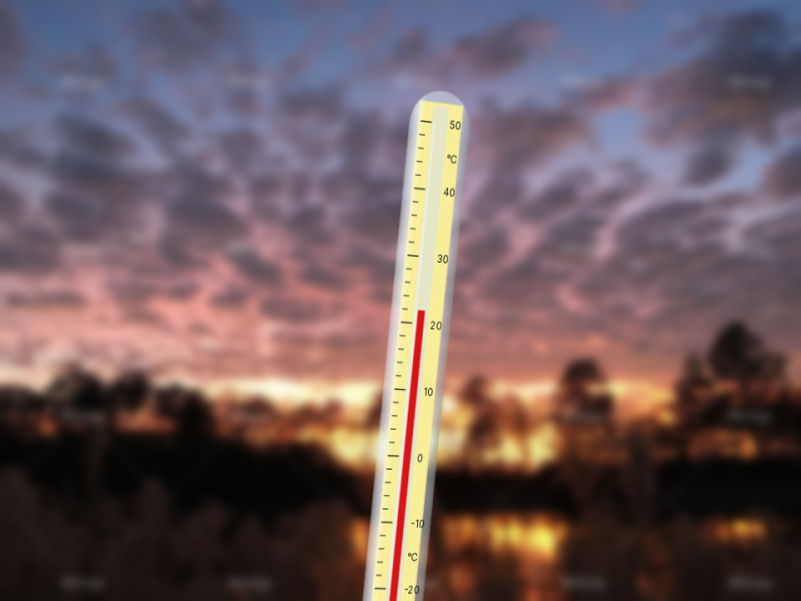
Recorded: value=22 unit=°C
